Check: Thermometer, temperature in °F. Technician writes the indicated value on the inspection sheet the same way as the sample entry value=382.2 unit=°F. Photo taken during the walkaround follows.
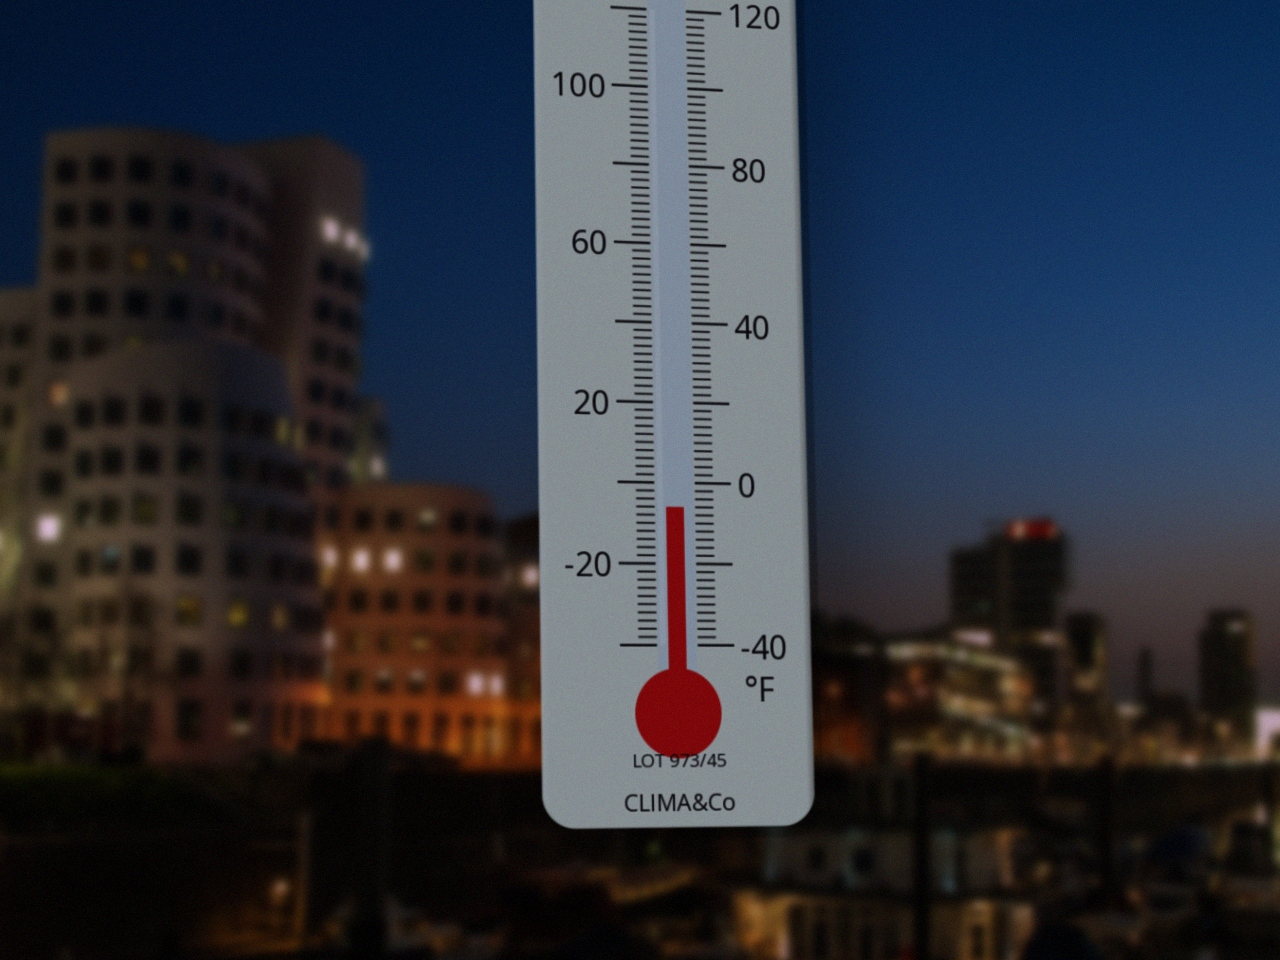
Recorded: value=-6 unit=°F
